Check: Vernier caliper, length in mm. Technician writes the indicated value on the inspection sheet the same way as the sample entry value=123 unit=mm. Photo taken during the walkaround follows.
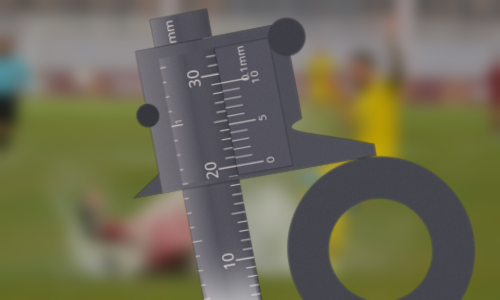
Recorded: value=20.0 unit=mm
